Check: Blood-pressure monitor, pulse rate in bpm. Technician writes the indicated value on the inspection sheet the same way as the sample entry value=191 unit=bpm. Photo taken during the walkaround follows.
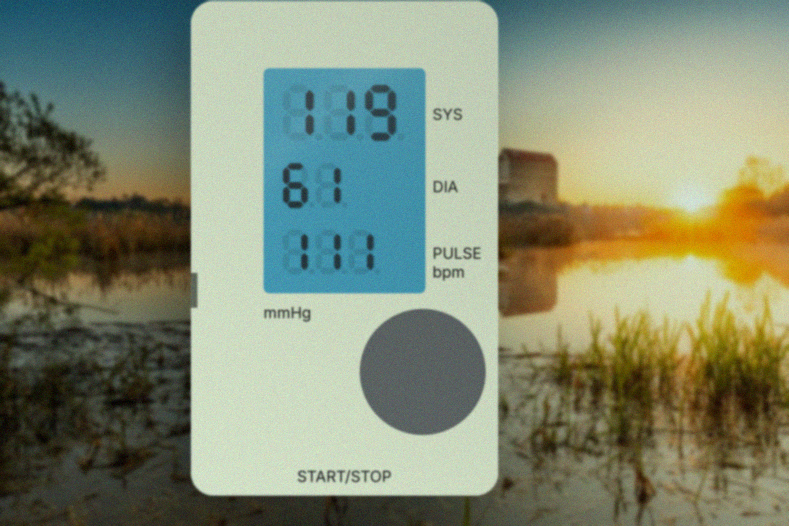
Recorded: value=111 unit=bpm
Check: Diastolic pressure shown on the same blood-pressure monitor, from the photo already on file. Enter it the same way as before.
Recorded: value=61 unit=mmHg
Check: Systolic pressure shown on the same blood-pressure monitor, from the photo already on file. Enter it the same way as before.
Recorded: value=119 unit=mmHg
